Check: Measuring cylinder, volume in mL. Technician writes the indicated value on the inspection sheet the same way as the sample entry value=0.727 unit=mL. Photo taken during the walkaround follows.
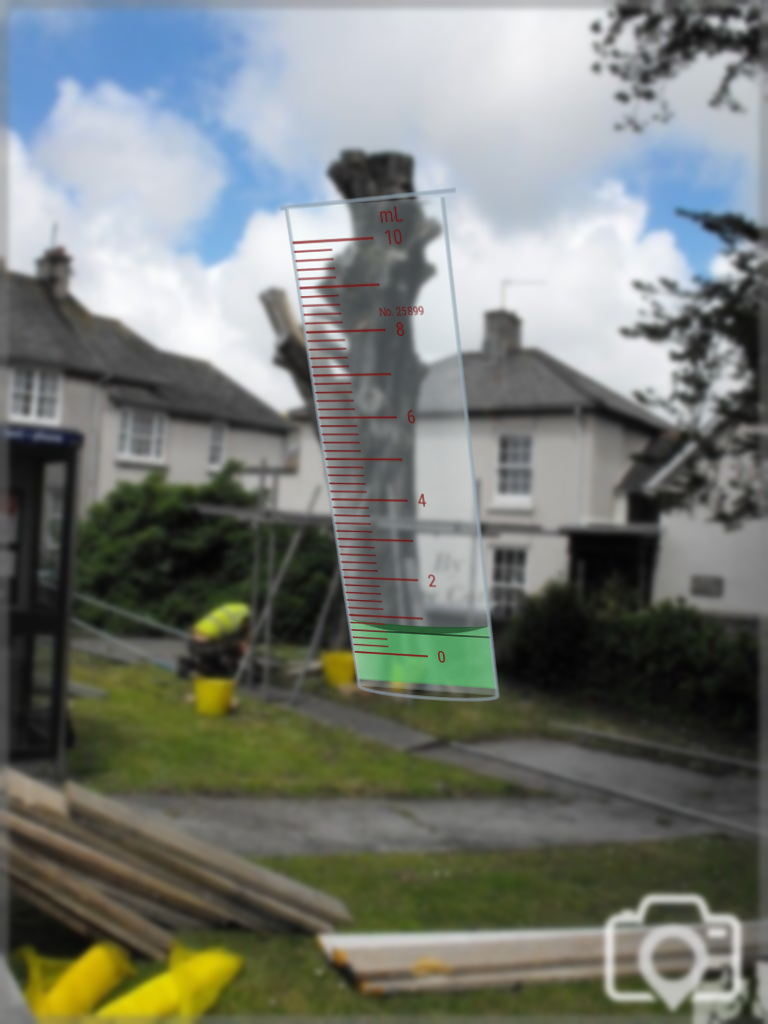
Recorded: value=0.6 unit=mL
